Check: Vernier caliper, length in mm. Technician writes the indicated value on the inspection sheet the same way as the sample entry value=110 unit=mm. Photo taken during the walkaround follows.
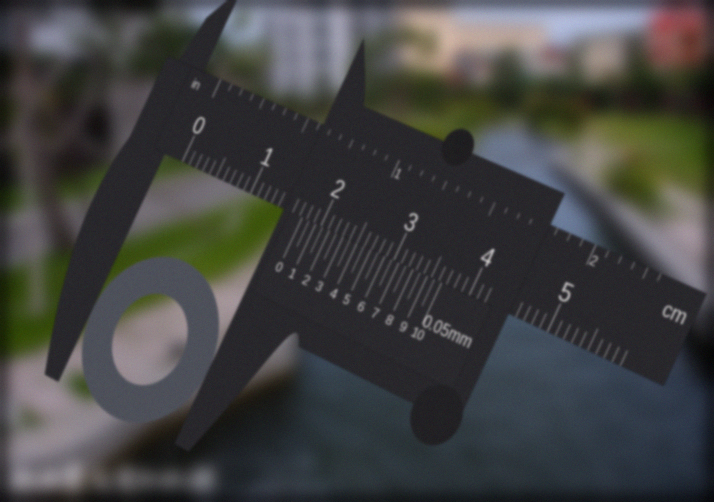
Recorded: value=17.4 unit=mm
